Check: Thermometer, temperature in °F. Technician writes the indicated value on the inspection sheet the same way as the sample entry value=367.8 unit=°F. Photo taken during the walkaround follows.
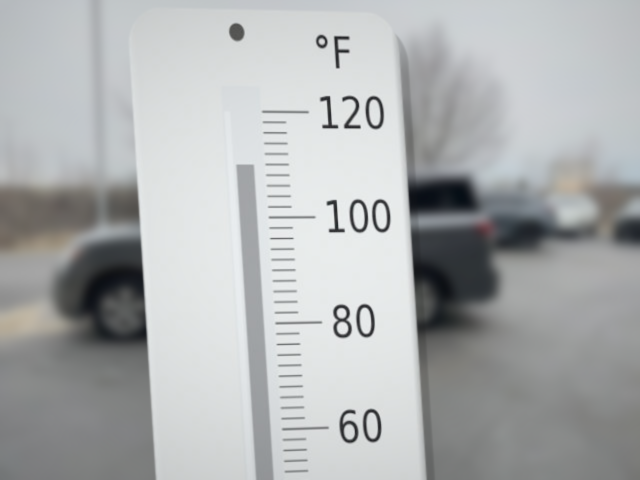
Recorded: value=110 unit=°F
